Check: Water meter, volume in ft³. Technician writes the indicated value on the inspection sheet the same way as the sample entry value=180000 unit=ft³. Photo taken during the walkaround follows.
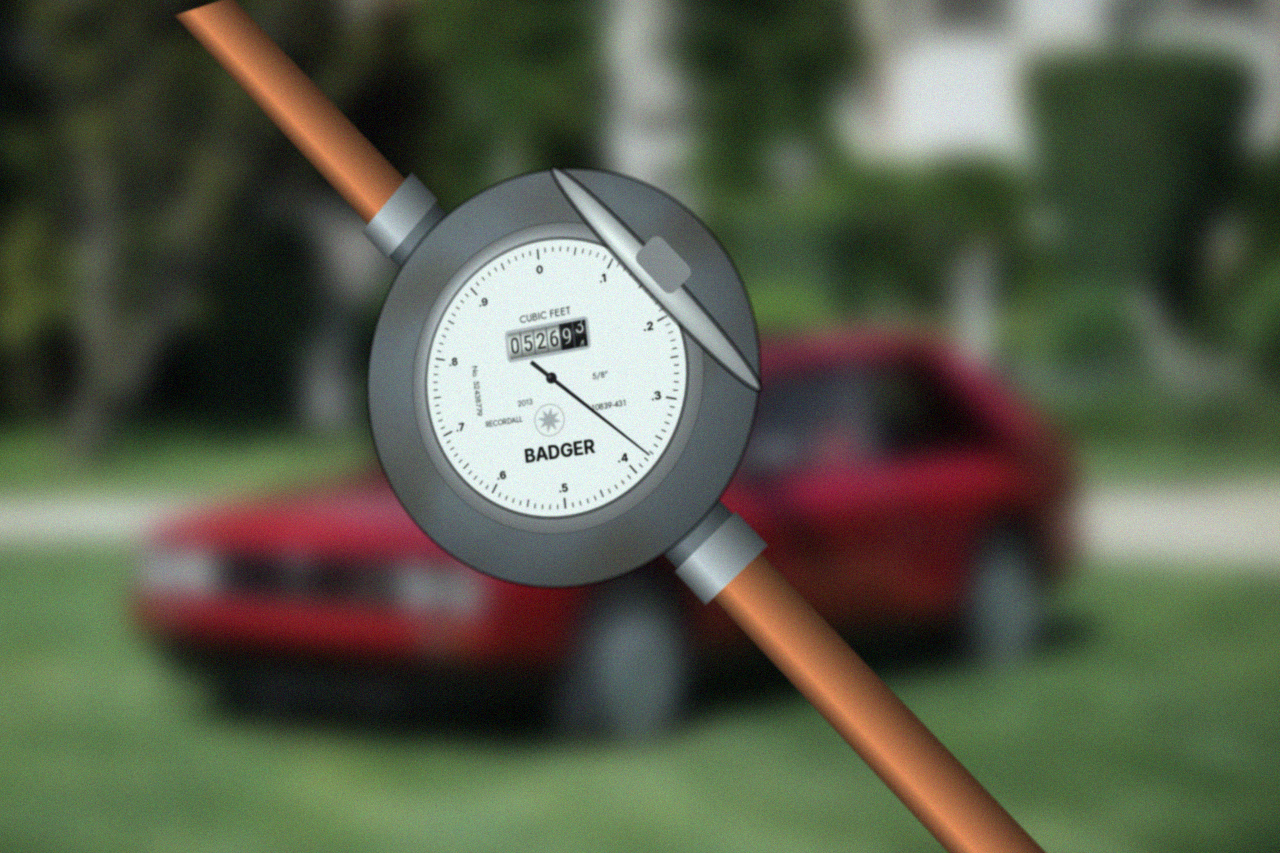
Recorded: value=52693.37 unit=ft³
